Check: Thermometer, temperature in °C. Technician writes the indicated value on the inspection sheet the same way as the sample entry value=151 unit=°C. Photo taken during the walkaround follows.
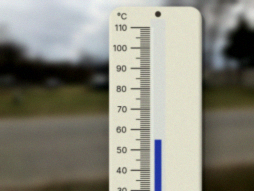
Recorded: value=55 unit=°C
